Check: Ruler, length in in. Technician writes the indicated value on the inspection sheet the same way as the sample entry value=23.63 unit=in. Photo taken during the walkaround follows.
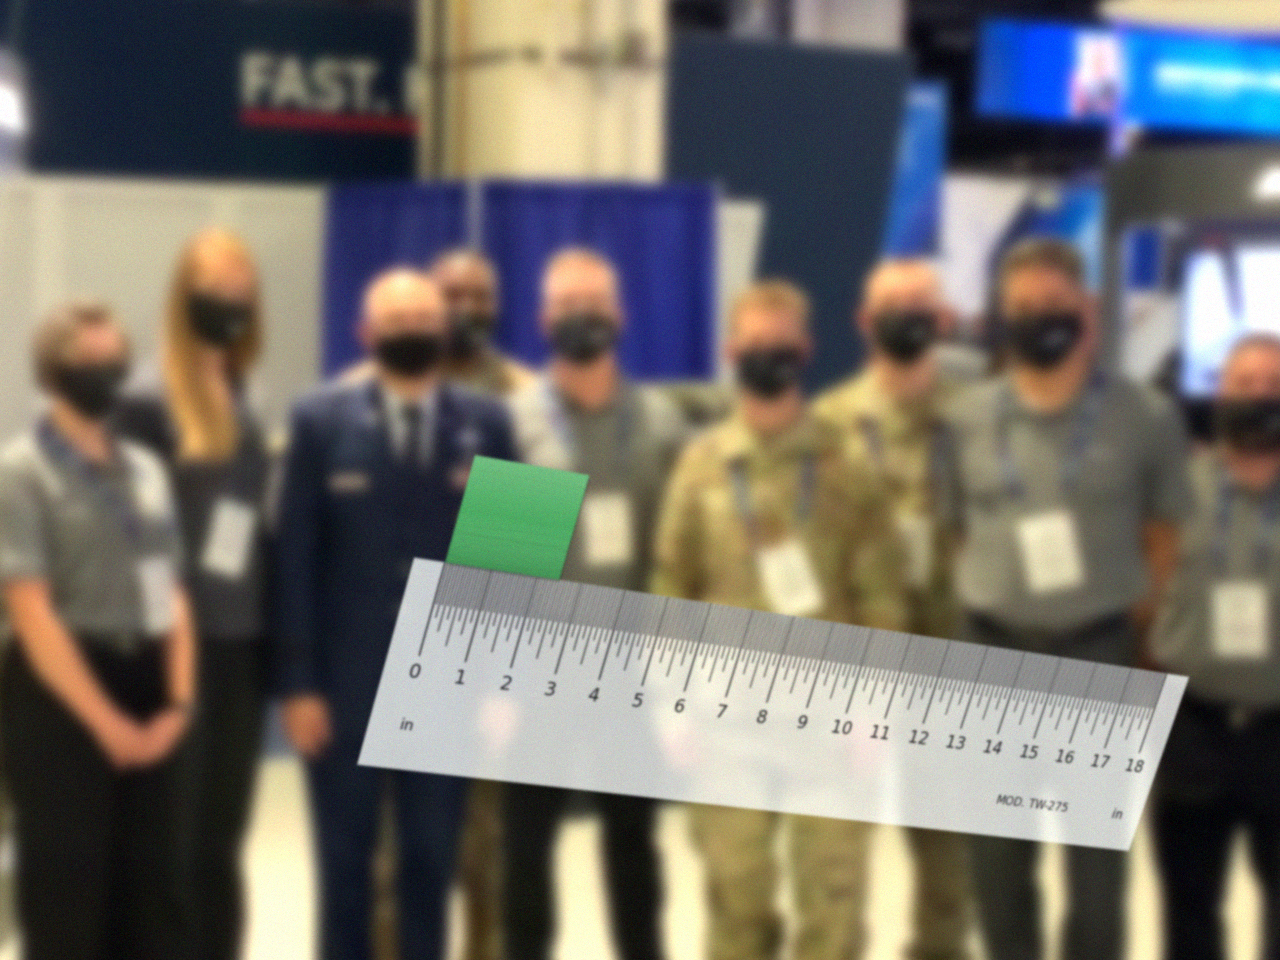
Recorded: value=2.5 unit=in
